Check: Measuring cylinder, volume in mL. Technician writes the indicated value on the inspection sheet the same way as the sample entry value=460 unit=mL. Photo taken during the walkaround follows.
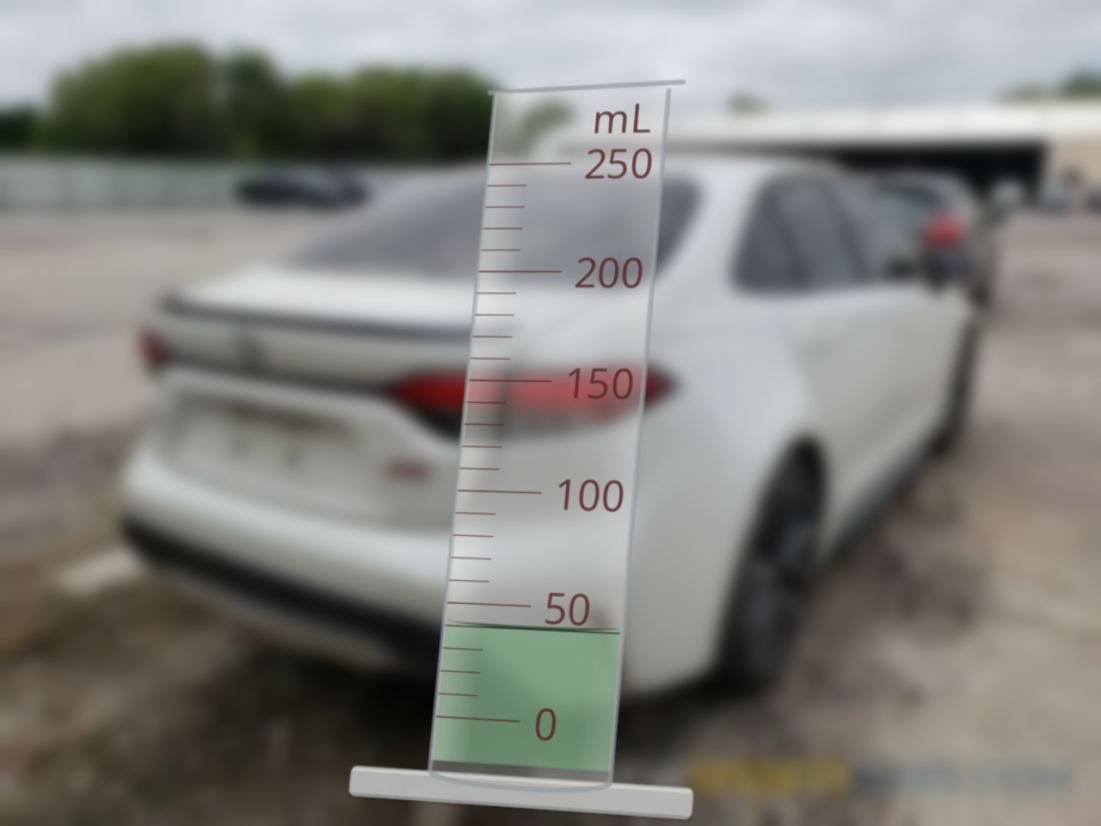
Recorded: value=40 unit=mL
